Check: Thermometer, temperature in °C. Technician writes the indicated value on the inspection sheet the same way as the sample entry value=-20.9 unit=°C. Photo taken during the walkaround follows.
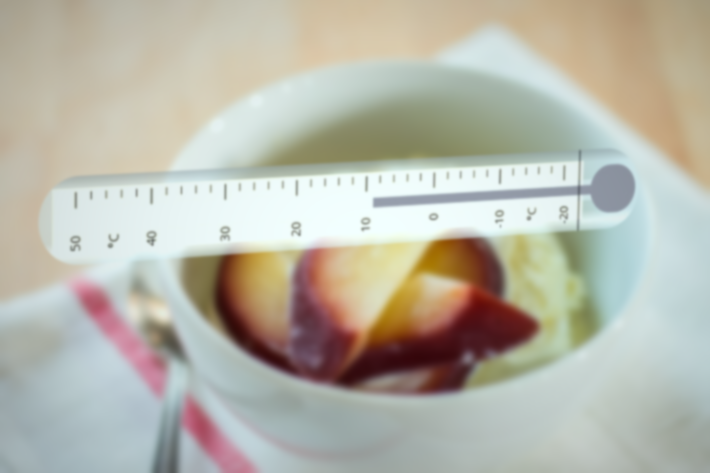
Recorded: value=9 unit=°C
